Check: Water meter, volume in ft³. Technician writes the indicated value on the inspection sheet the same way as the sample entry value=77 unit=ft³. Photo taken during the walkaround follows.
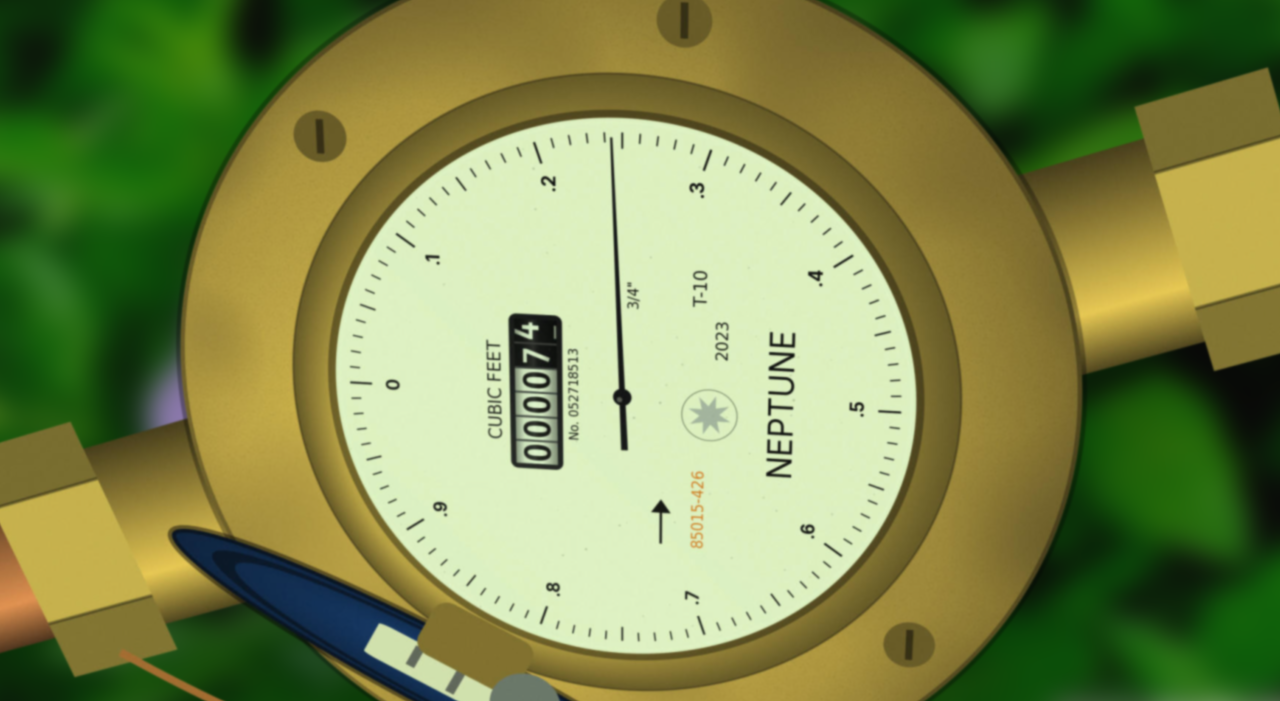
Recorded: value=74.24 unit=ft³
